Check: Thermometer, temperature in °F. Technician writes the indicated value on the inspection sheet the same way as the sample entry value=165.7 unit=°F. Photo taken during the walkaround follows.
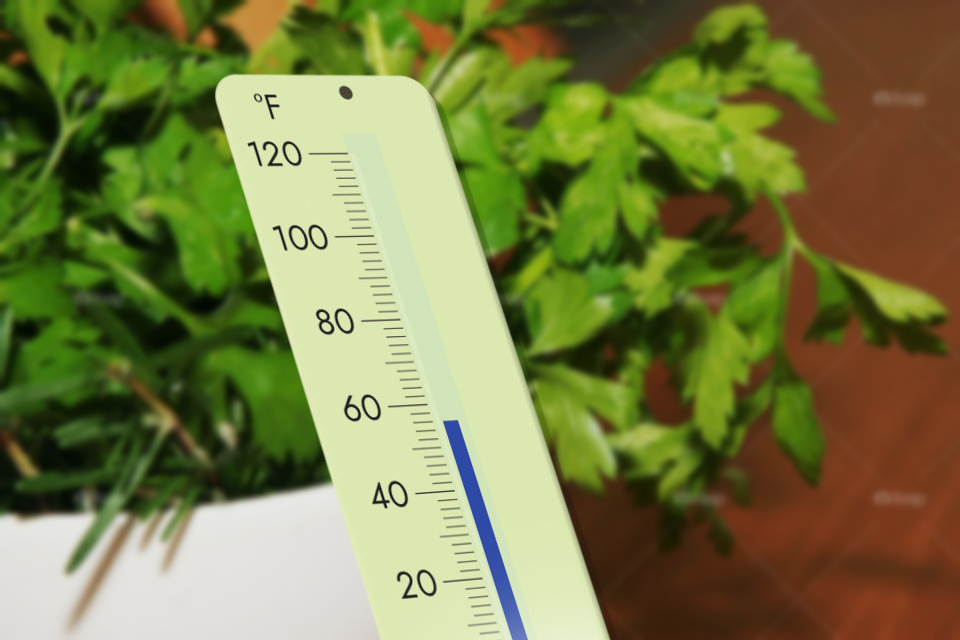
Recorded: value=56 unit=°F
